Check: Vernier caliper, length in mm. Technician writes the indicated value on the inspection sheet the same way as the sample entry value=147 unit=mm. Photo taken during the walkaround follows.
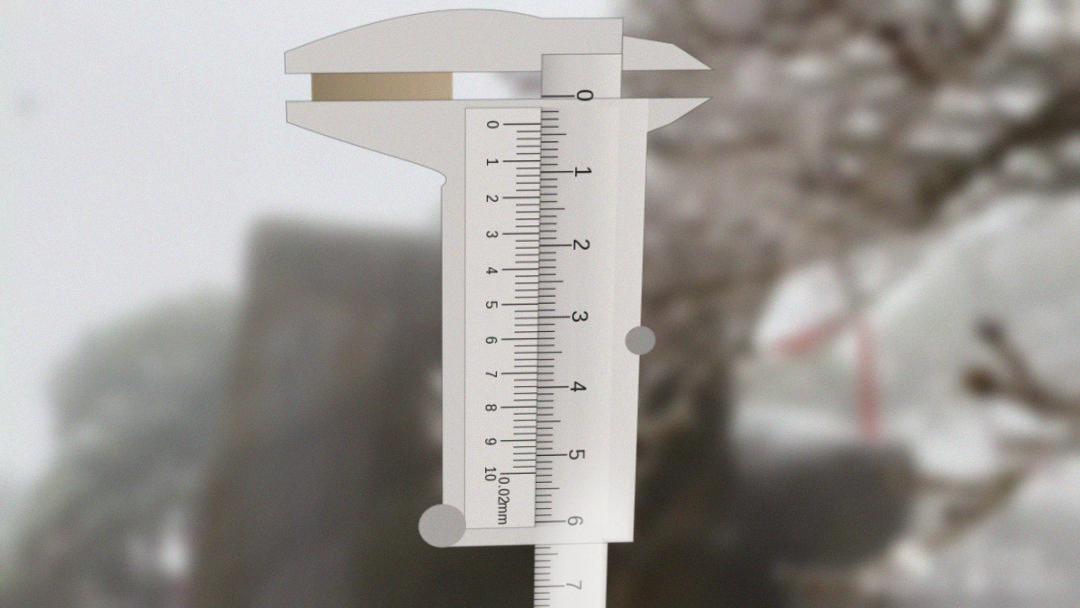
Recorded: value=3.6 unit=mm
